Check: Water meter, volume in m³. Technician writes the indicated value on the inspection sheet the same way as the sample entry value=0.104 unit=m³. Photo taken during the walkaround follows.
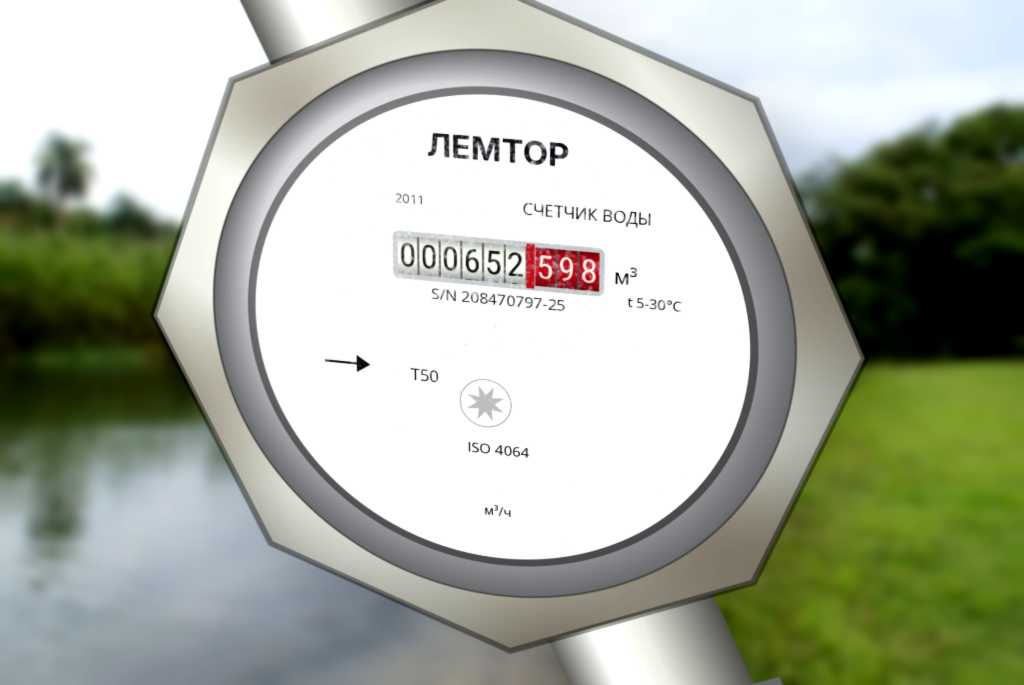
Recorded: value=652.598 unit=m³
